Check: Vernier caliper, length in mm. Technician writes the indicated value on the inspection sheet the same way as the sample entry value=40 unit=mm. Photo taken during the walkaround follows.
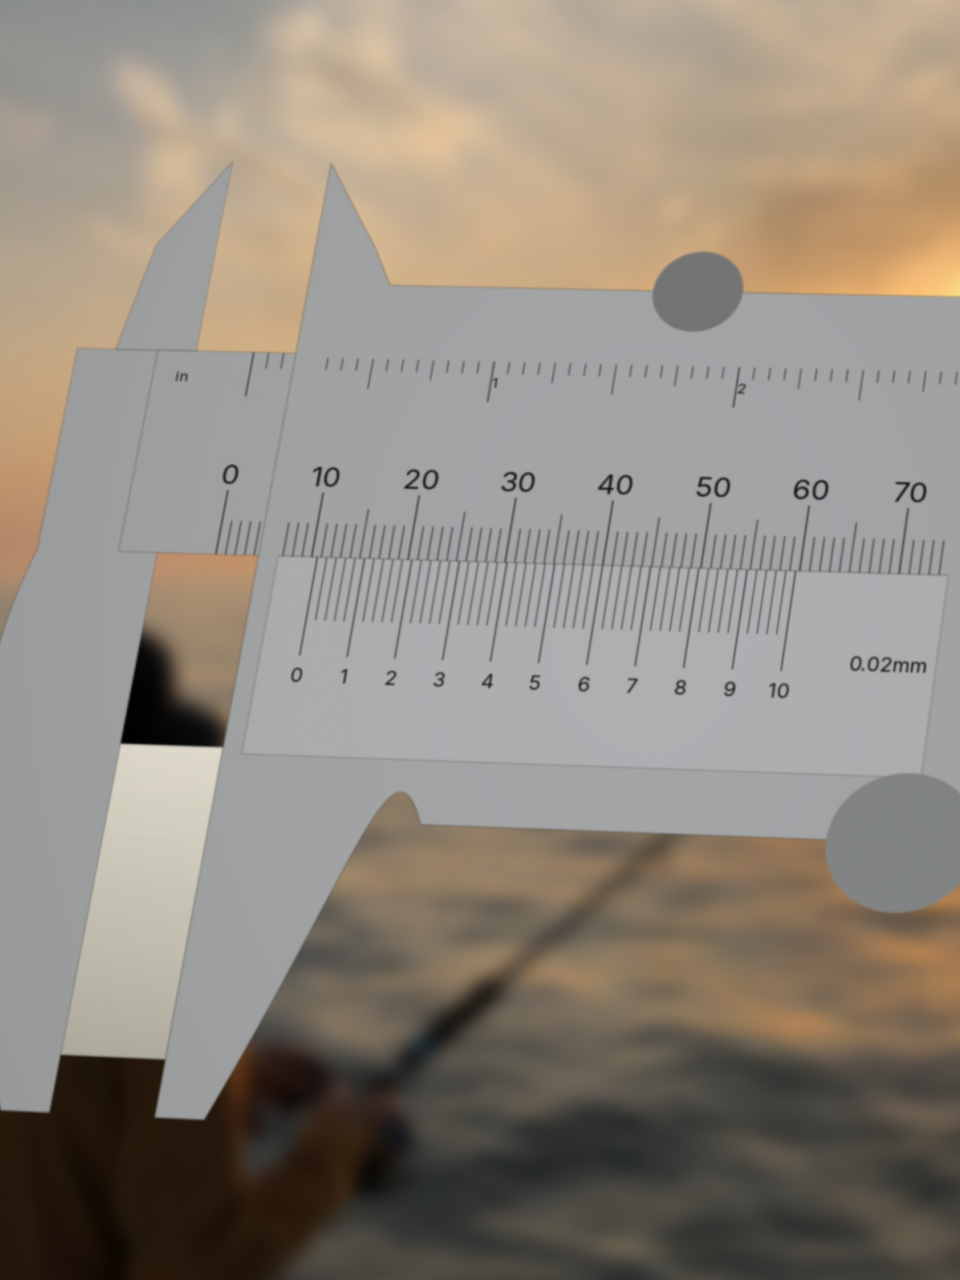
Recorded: value=10.6 unit=mm
